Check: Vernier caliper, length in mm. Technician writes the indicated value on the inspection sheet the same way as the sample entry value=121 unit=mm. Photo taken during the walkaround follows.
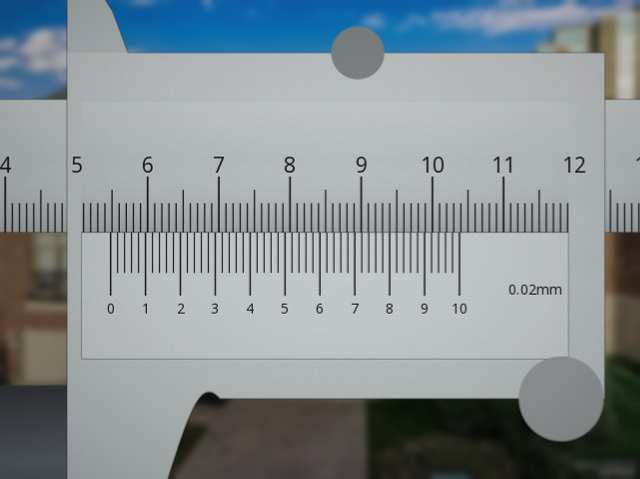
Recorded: value=54.8 unit=mm
